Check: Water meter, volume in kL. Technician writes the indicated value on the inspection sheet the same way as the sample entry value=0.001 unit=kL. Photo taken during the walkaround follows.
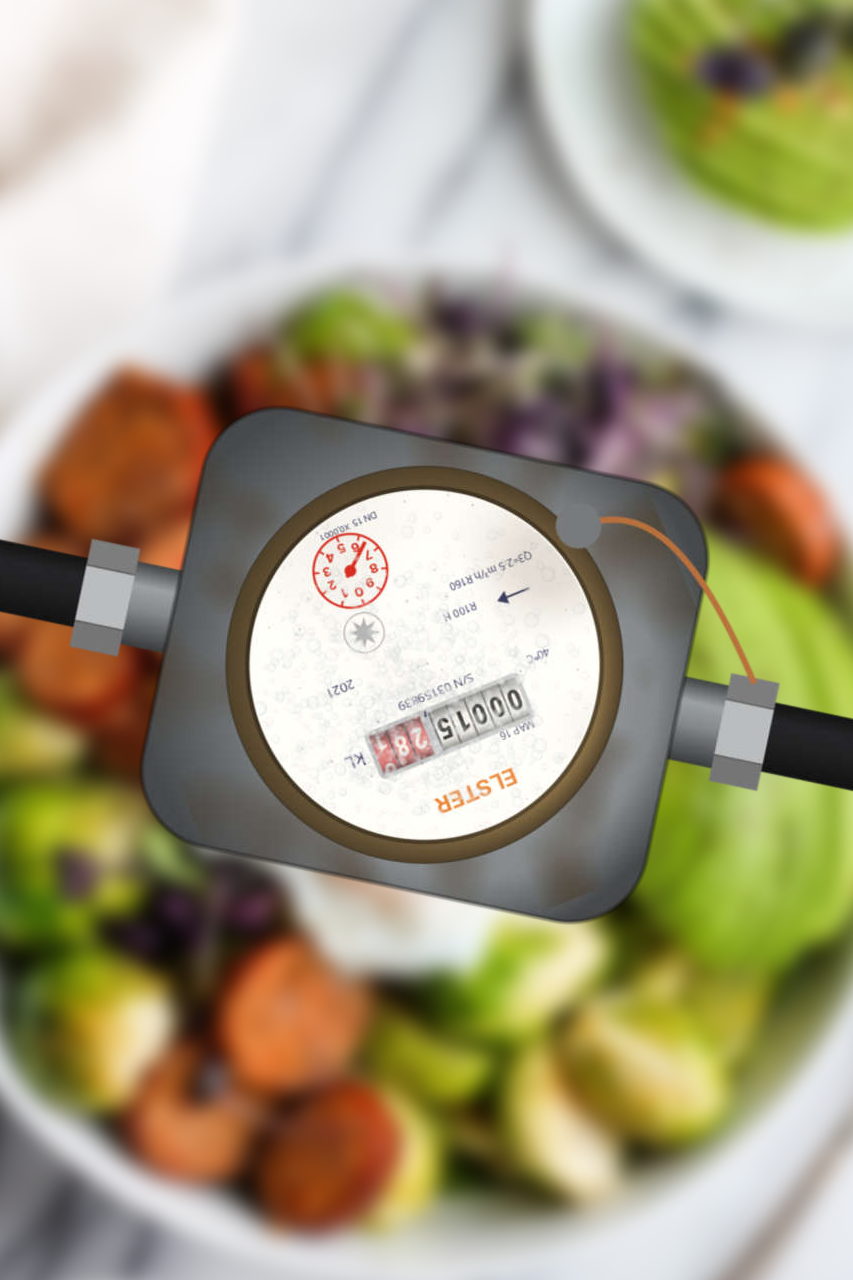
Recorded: value=15.2806 unit=kL
